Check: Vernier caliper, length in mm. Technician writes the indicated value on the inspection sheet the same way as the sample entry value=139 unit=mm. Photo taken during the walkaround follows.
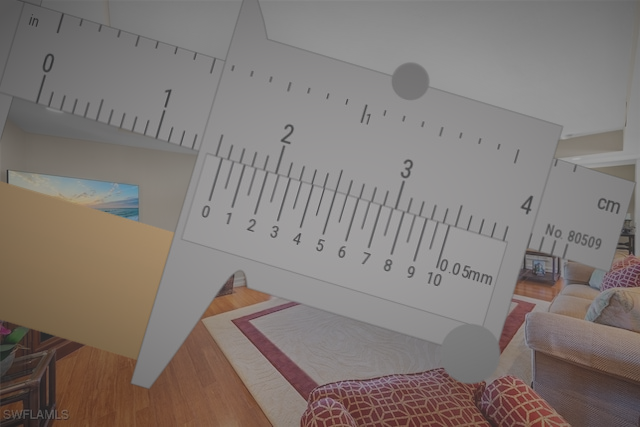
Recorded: value=15.5 unit=mm
